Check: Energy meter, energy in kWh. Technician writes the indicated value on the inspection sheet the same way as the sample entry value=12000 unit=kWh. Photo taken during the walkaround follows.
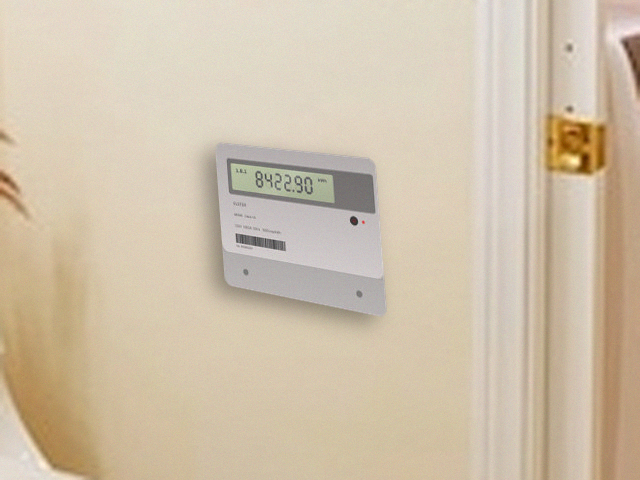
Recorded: value=8422.90 unit=kWh
